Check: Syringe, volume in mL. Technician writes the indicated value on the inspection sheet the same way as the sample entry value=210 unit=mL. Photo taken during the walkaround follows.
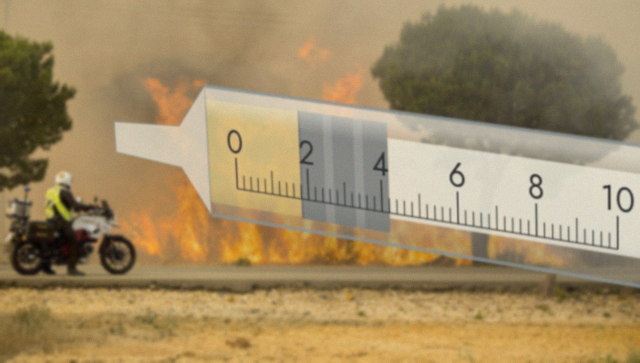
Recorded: value=1.8 unit=mL
